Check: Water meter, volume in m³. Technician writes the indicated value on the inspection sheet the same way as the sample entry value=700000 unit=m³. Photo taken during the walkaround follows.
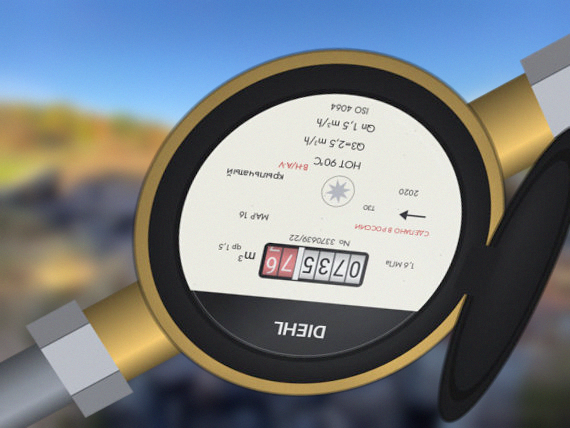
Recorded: value=735.76 unit=m³
